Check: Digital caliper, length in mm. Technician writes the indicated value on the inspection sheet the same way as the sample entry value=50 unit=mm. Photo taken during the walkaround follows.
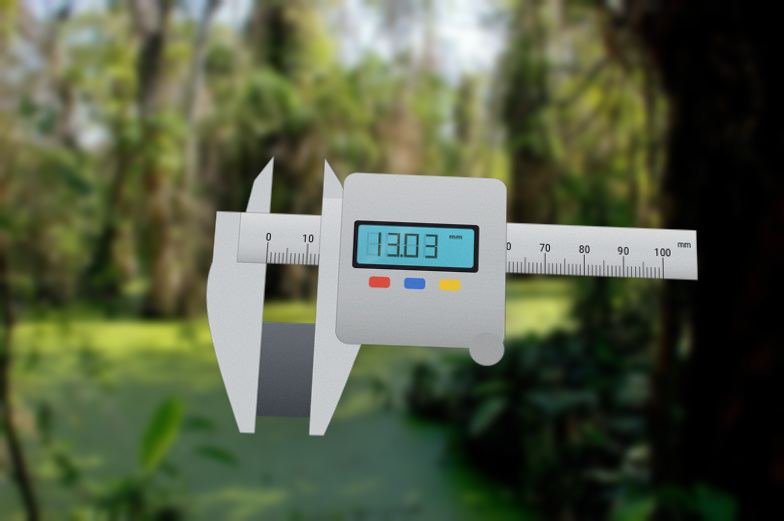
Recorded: value=13.03 unit=mm
